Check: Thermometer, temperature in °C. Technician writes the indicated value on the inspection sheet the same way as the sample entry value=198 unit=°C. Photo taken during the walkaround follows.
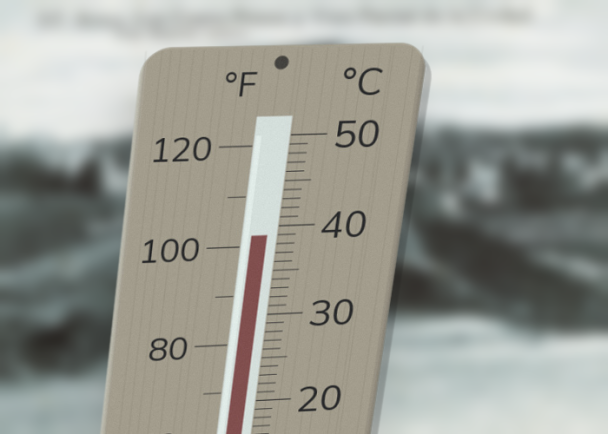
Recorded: value=39 unit=°C
